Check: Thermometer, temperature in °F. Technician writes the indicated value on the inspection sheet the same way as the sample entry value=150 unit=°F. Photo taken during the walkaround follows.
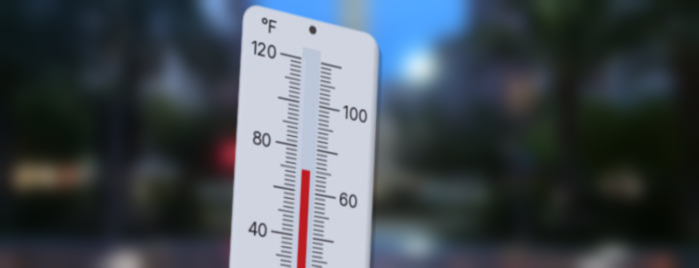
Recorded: value=70 unit=°F
